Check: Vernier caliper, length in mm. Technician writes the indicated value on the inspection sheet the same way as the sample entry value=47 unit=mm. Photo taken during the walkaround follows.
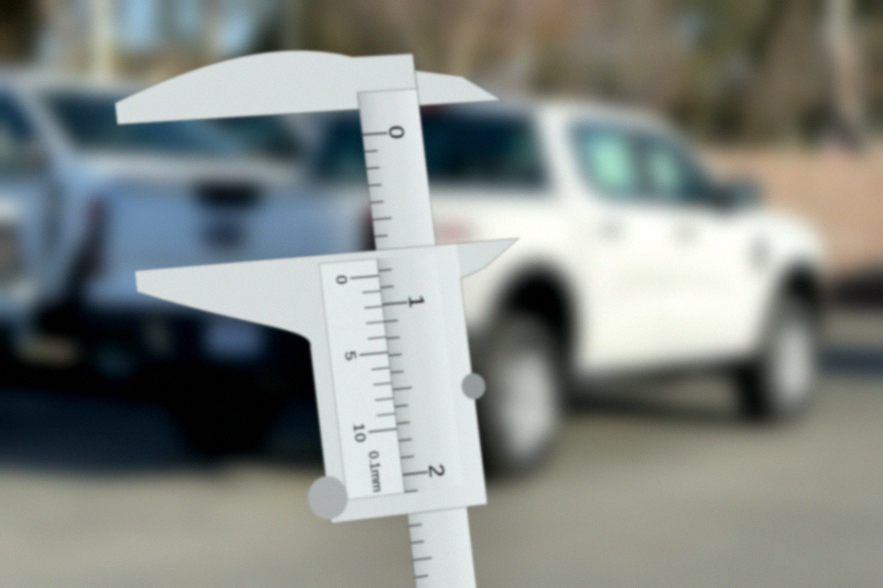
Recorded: value=8.3 unit=mm
